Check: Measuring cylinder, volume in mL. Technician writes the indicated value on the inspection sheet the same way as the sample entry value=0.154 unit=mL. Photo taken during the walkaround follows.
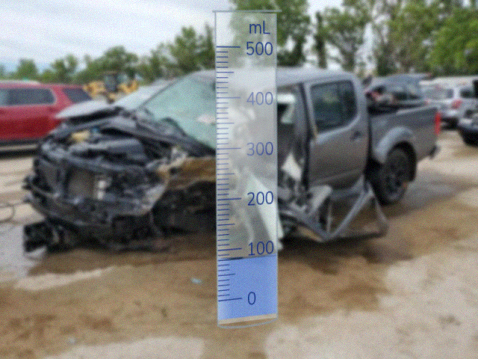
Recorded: value=80 unit=mL
